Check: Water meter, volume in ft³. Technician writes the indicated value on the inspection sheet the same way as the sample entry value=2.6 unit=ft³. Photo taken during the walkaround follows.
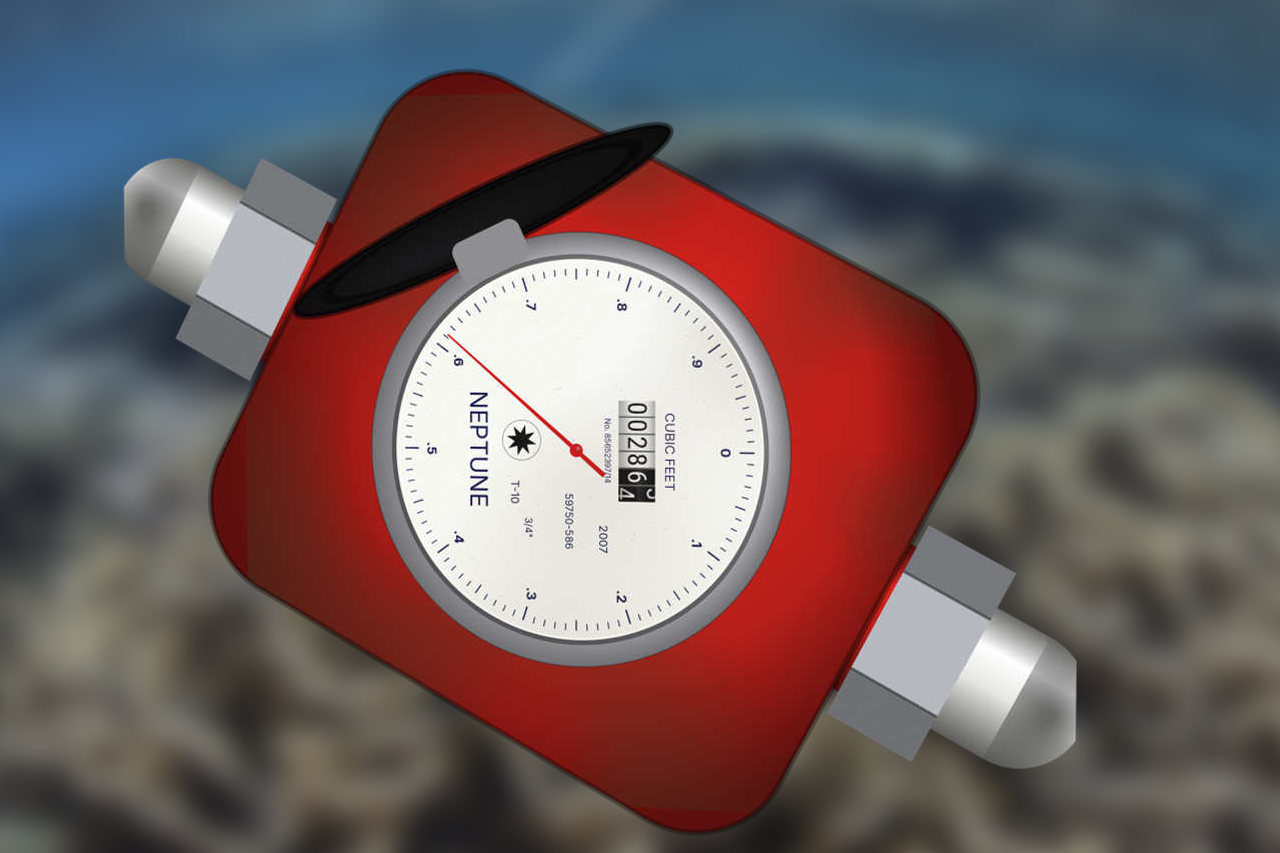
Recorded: value=2863.61 unit=ft³
